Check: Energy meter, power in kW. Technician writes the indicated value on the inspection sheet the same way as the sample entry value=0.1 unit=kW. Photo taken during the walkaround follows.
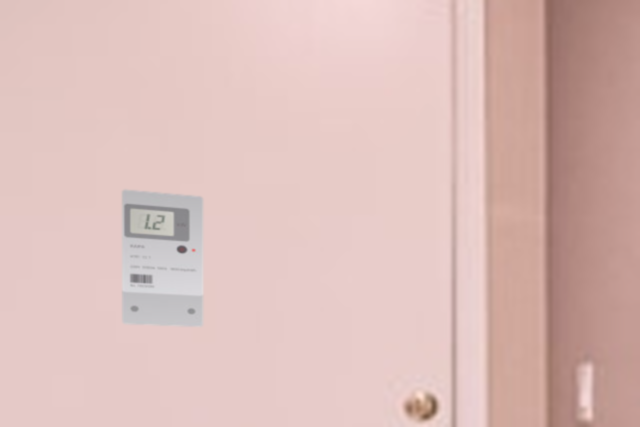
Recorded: value=1.2 unit=kW
